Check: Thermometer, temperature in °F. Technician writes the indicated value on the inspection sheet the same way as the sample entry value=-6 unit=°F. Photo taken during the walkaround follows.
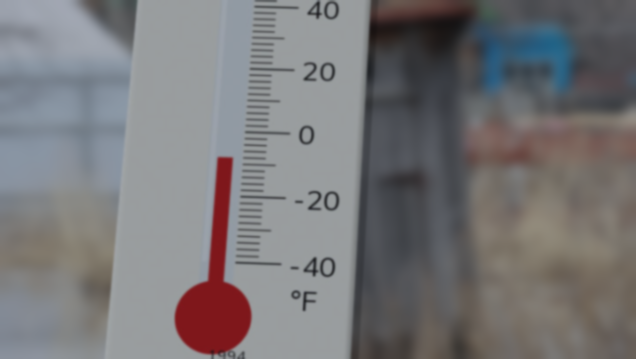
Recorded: value=-8 unit=°F
